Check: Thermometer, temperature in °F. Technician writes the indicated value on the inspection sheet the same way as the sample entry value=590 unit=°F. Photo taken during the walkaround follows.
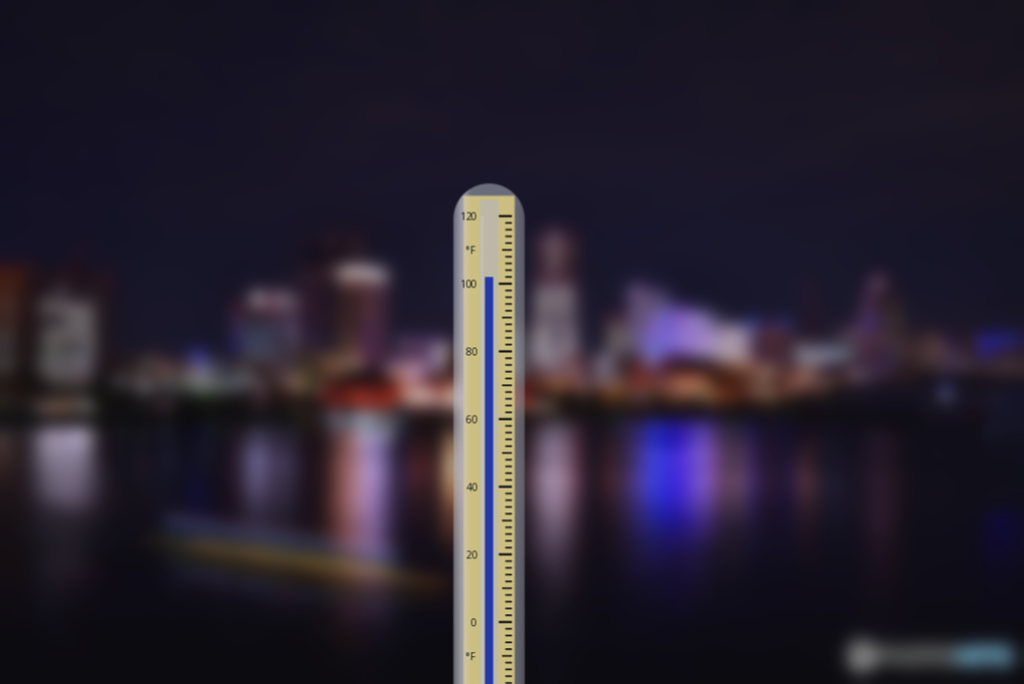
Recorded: value=102 unit=°F
